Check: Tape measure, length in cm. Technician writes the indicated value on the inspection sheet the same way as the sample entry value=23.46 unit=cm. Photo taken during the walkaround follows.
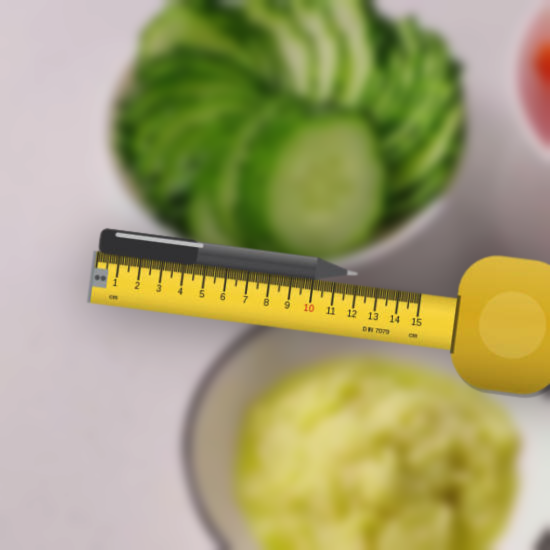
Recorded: value=12 unit=cm
